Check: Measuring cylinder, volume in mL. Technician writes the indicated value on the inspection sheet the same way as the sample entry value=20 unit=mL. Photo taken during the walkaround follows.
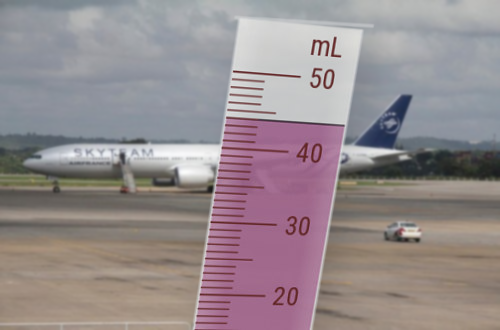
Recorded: value=44 unit=mL
